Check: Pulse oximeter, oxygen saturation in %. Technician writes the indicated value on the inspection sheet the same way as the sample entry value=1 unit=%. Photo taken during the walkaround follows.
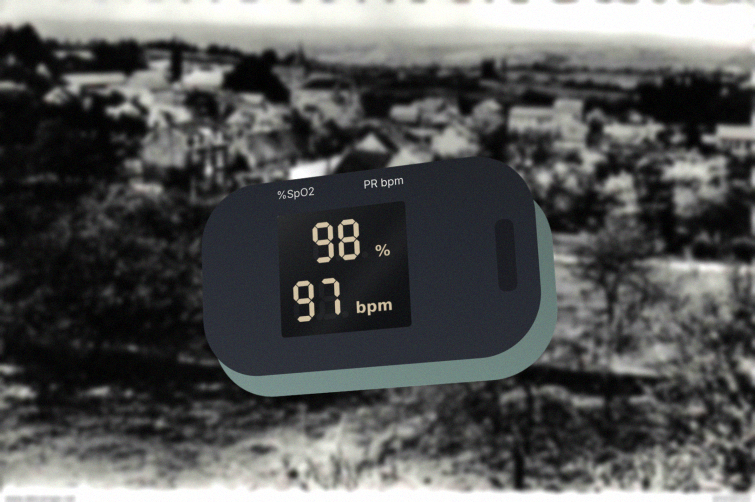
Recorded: value=98 unit=%
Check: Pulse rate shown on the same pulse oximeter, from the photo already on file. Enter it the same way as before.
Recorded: value=97 unit=bpm
